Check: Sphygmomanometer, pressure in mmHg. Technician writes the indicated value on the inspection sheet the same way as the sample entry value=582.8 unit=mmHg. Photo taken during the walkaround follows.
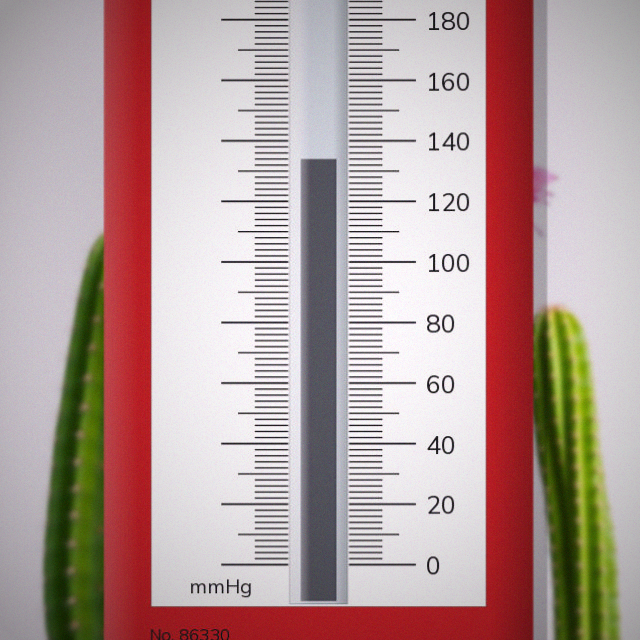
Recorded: value=134 unit=mmHg
